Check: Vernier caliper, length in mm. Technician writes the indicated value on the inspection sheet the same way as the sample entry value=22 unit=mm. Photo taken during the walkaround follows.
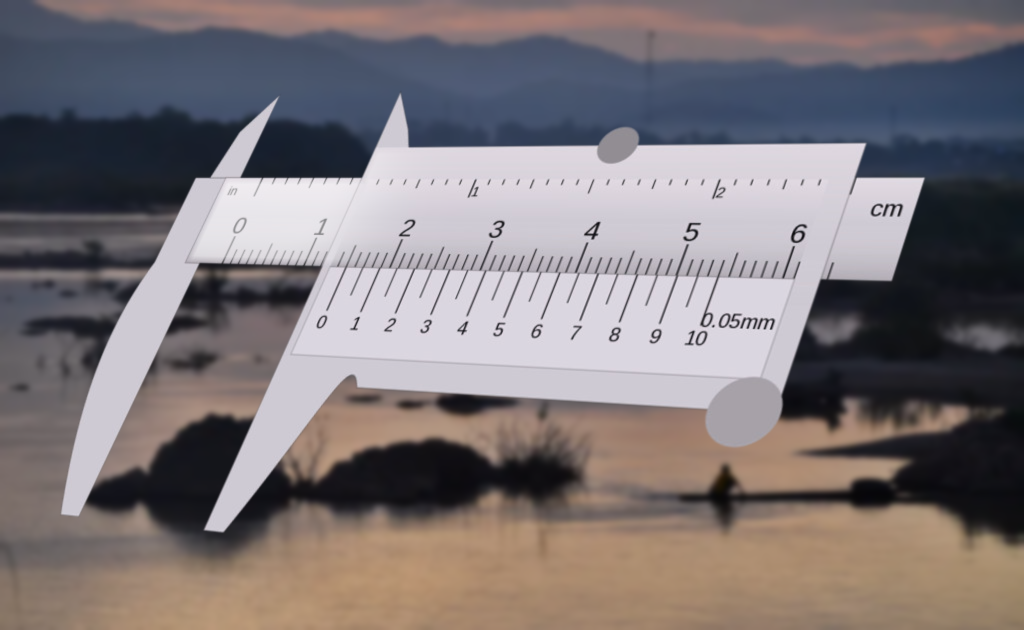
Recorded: value=15.0 unit=mm
